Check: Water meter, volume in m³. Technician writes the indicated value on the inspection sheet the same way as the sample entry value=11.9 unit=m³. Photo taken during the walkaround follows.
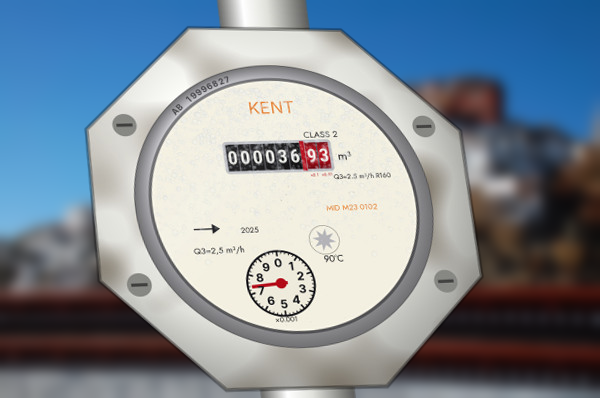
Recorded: value=36.937 unit=m³
